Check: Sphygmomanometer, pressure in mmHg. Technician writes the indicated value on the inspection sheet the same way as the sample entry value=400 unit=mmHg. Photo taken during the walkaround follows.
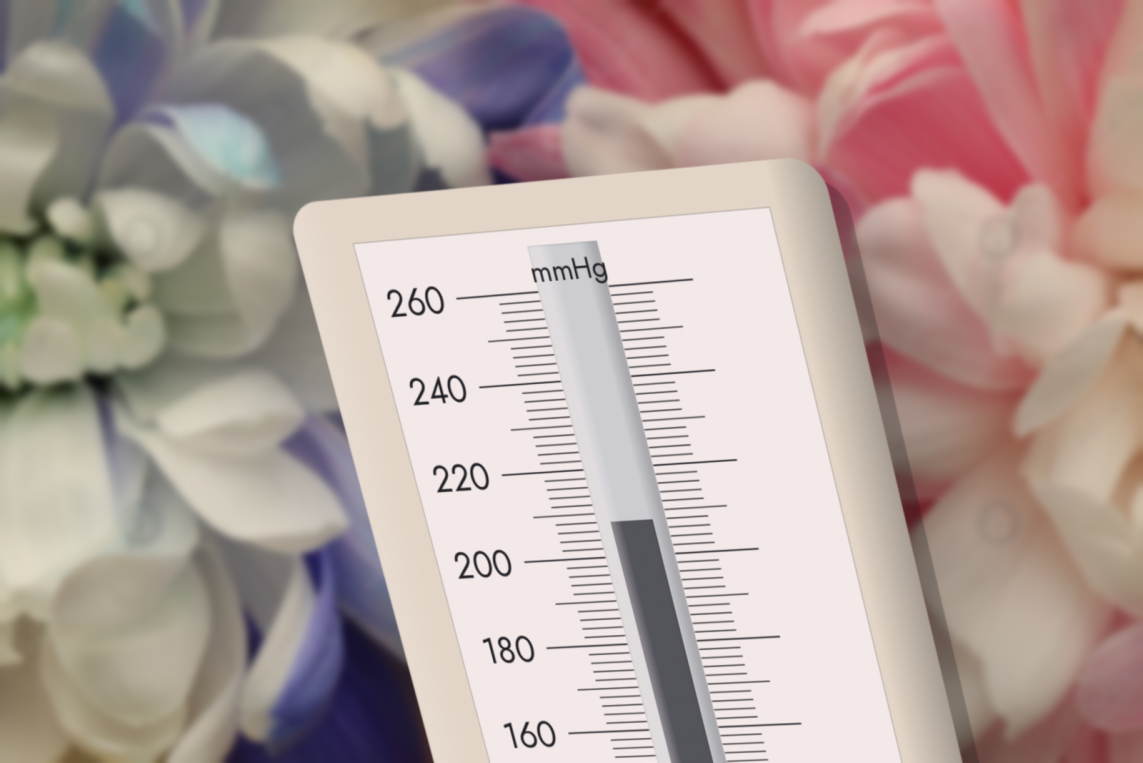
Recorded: value=208 unit=mmHg
